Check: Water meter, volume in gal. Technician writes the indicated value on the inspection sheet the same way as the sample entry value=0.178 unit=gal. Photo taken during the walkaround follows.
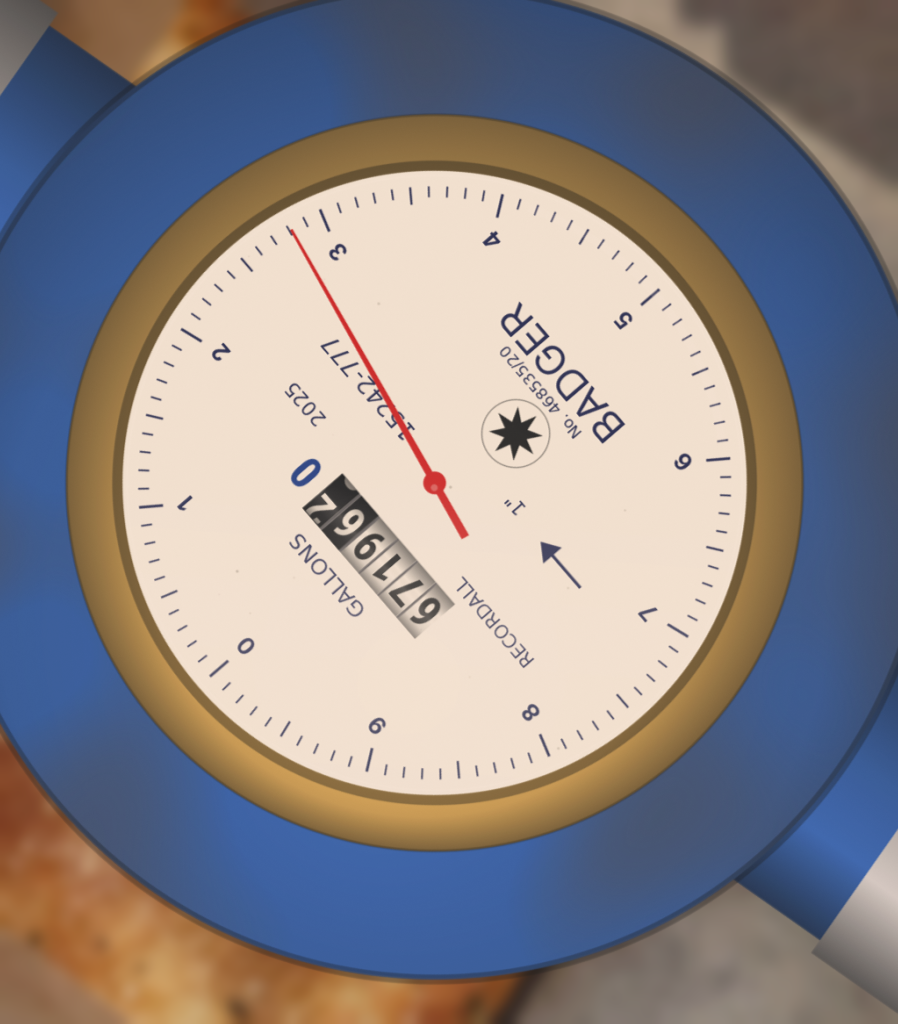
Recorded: value=6719622.8 unit=gal
